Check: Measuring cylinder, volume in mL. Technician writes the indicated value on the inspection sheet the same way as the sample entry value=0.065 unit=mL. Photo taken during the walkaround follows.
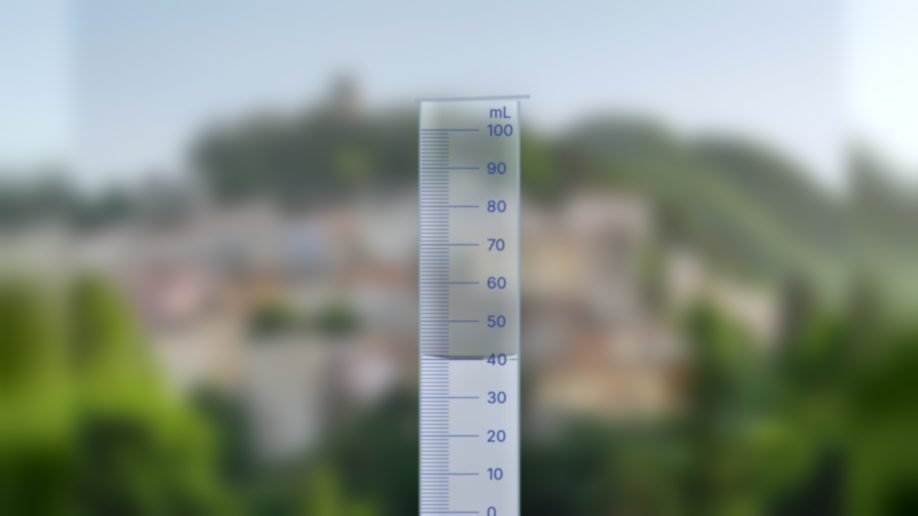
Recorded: value=40 unit=mL
